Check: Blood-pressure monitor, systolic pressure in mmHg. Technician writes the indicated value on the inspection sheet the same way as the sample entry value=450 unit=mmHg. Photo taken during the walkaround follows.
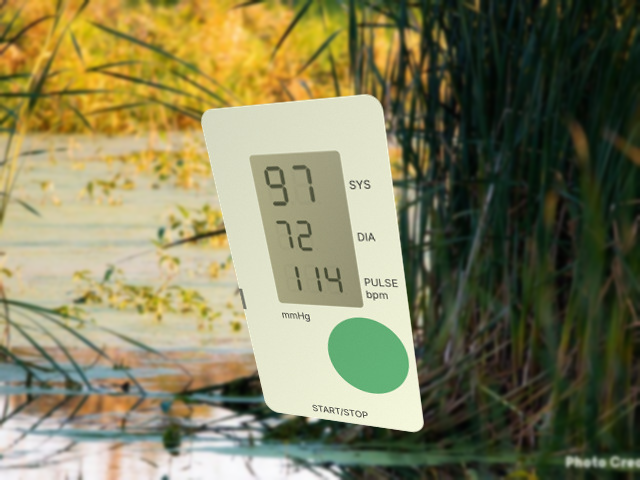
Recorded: value=97 unit=mmHg
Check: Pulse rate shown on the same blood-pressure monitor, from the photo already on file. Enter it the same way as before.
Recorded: value=114 unit=bpm
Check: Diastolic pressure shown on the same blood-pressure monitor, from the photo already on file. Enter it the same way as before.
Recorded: value=72 unit=mmHg
